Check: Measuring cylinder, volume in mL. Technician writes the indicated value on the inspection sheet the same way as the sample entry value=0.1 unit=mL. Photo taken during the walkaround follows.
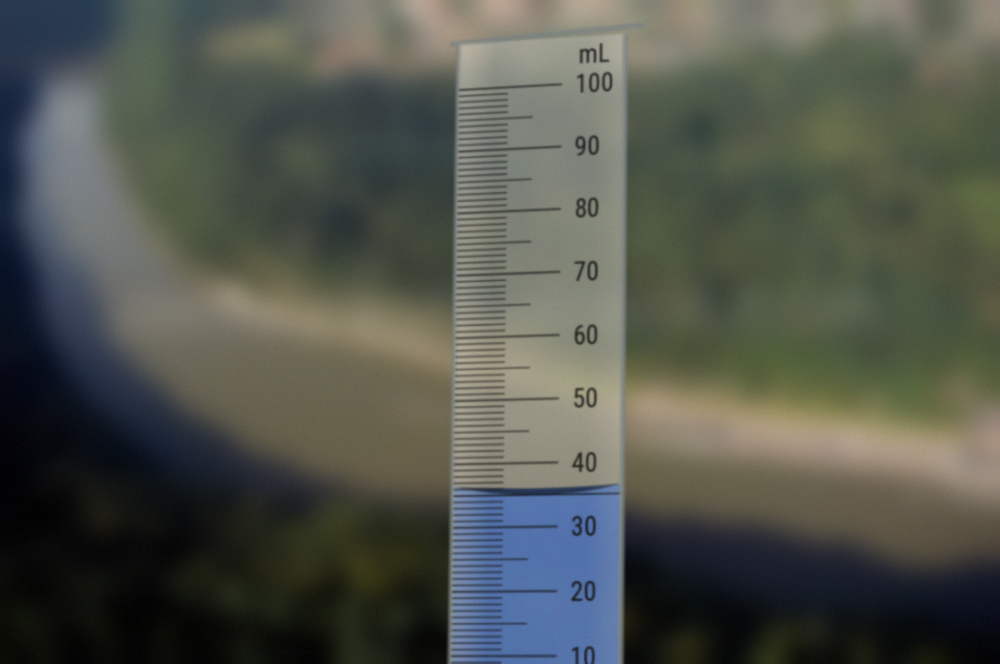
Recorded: value=35 unit=mL
